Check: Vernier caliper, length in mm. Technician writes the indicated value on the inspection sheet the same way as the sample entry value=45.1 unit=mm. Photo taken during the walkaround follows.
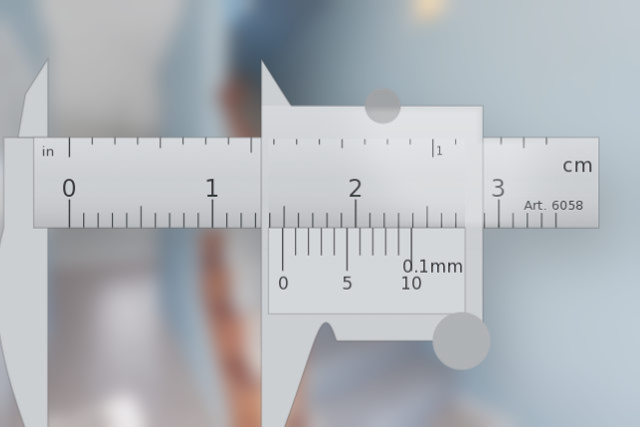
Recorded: value=14.9 unit=mm
